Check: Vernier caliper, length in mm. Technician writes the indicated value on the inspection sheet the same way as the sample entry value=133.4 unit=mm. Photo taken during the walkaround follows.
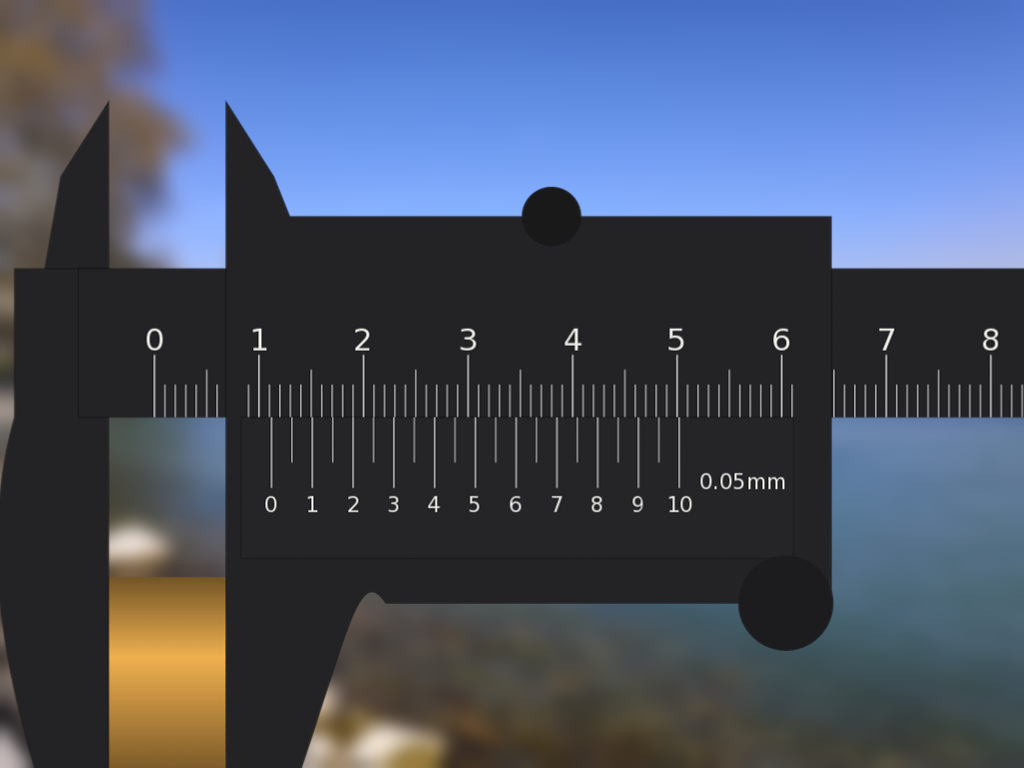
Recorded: value=11.2 unit=mm
